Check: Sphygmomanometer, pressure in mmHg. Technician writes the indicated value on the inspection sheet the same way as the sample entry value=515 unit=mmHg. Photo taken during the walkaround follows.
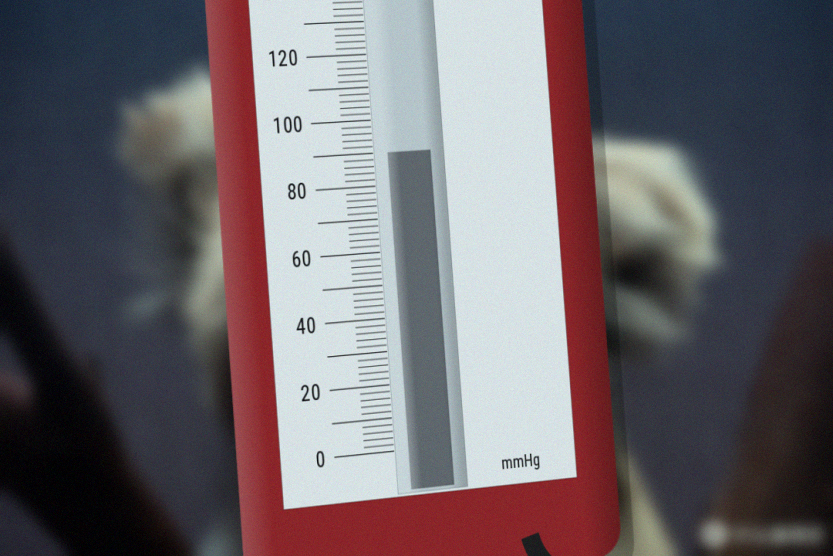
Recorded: value=90 unit=mmHg
